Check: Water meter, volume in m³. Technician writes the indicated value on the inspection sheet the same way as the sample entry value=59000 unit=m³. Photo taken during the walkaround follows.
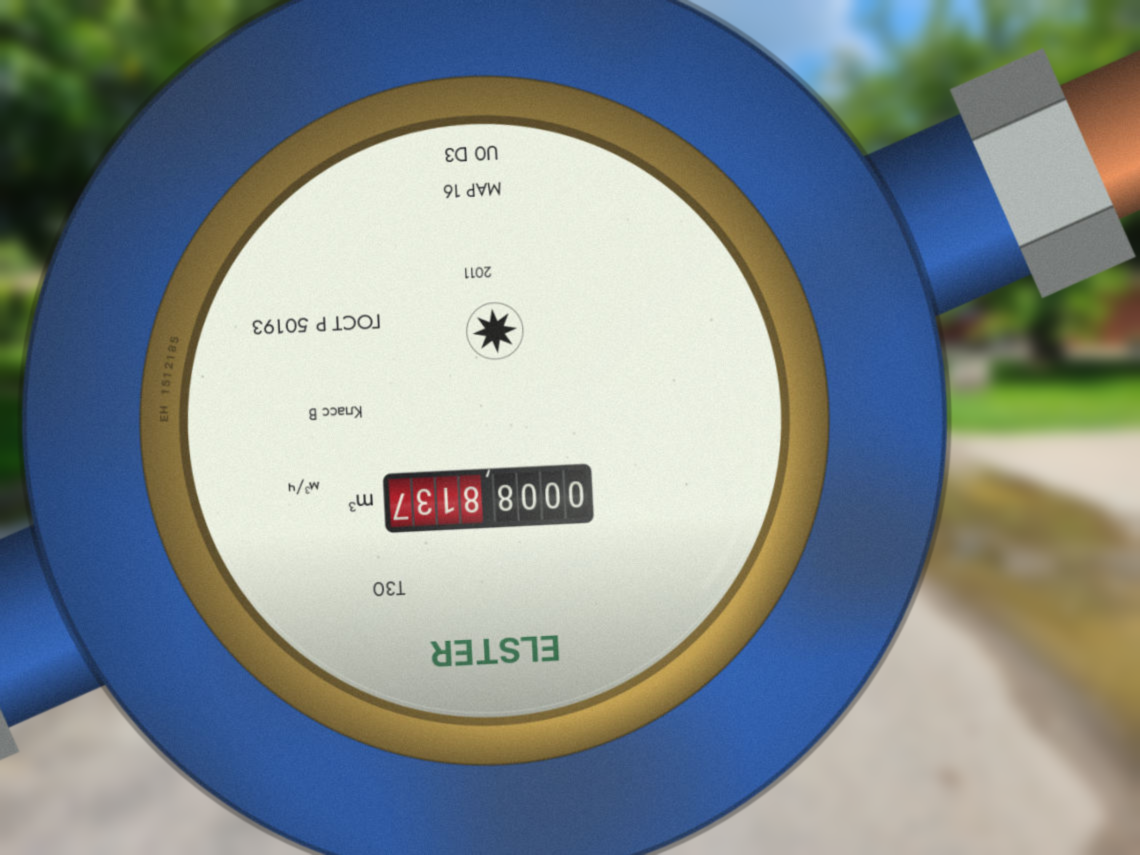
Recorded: value=8.8137 unit=m³
